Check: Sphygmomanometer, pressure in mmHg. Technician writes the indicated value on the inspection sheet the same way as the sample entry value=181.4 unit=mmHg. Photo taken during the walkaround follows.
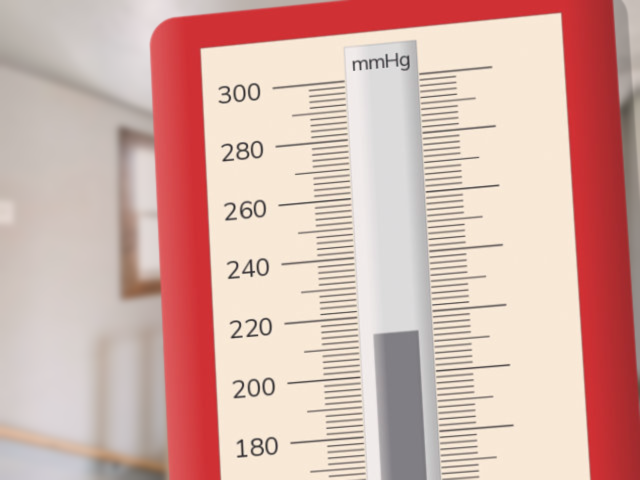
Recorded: value=214 unit=mmHg
